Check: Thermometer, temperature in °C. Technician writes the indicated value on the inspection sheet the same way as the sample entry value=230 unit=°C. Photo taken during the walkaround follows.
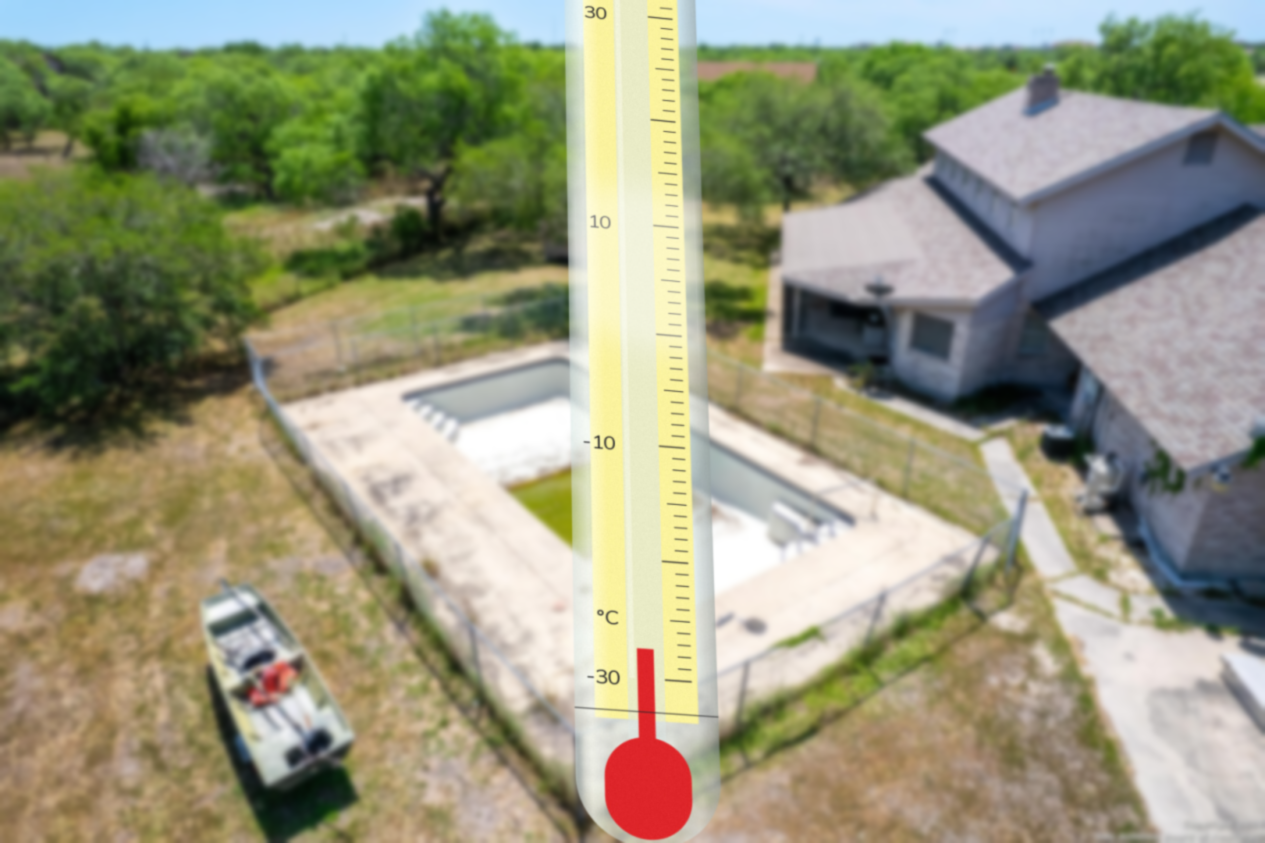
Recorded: value=-27.5 unit=°C
